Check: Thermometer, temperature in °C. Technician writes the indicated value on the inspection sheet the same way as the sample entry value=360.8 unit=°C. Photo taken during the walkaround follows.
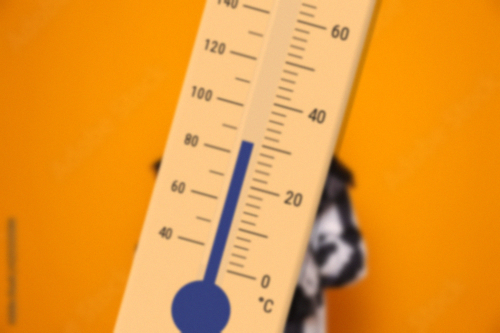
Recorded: value=30 unit=°C
